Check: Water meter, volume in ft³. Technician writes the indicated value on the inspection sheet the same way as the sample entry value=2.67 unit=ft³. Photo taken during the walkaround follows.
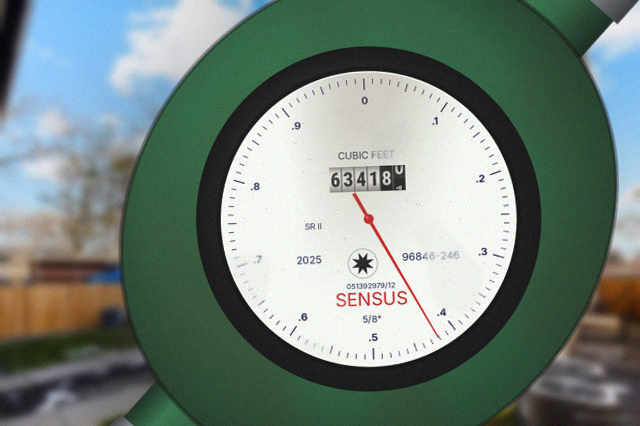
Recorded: value=634180.42 unit=ft³
